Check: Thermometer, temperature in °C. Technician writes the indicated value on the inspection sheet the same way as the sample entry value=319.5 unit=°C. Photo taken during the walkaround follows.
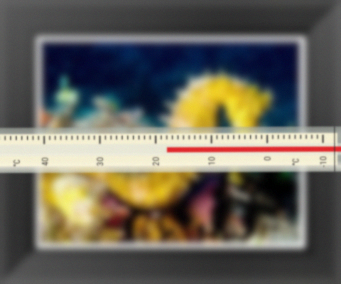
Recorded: value=18 unit=°C
